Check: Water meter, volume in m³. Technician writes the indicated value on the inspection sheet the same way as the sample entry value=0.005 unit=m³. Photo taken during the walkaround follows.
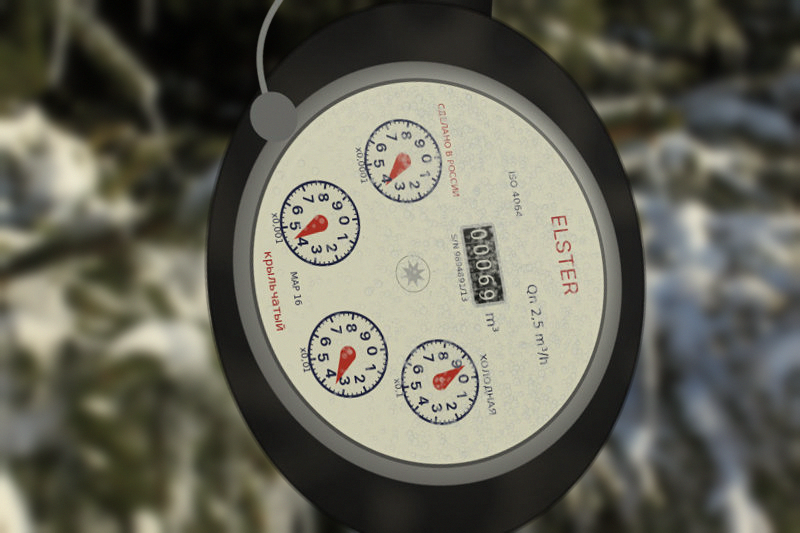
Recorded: value=68.9343 unit=m³
